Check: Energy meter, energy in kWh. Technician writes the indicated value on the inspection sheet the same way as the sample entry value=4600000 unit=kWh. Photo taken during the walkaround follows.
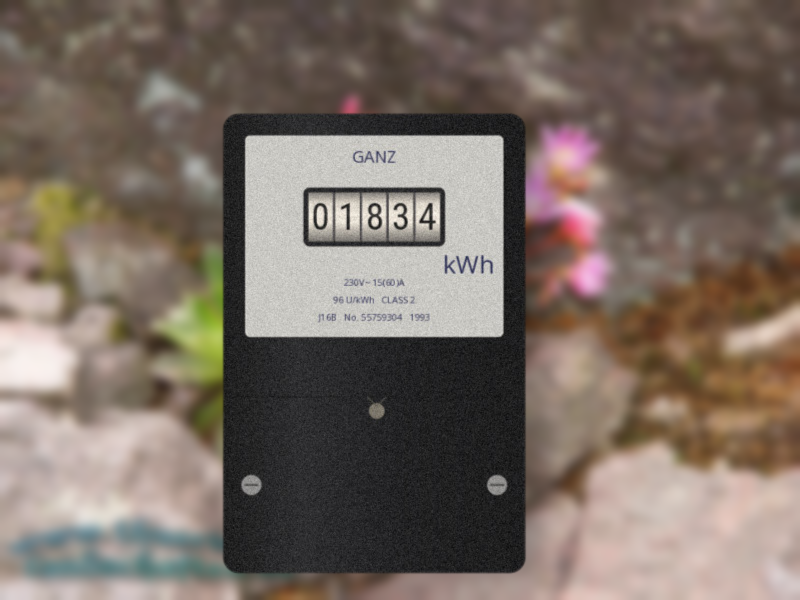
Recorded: value=1834 unit=kWh
